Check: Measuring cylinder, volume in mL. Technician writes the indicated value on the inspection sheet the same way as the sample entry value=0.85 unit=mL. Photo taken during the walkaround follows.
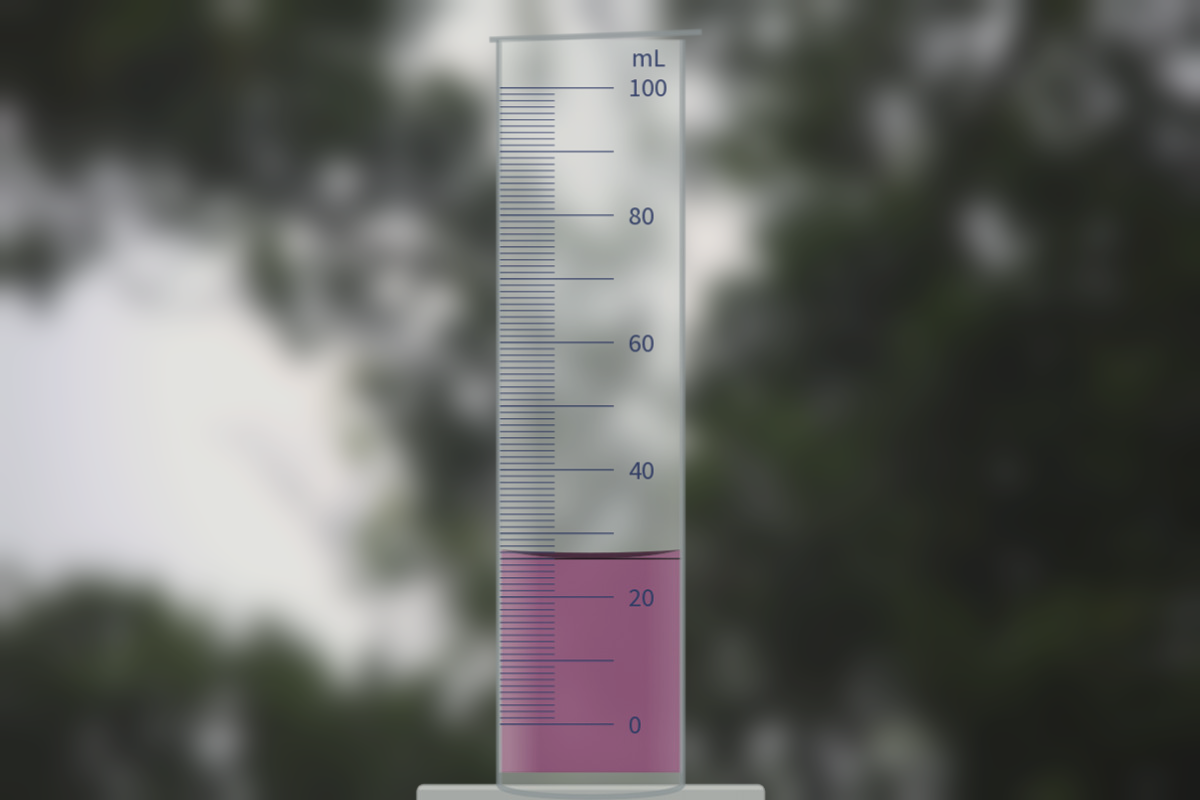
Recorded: value=26 unit=mL
